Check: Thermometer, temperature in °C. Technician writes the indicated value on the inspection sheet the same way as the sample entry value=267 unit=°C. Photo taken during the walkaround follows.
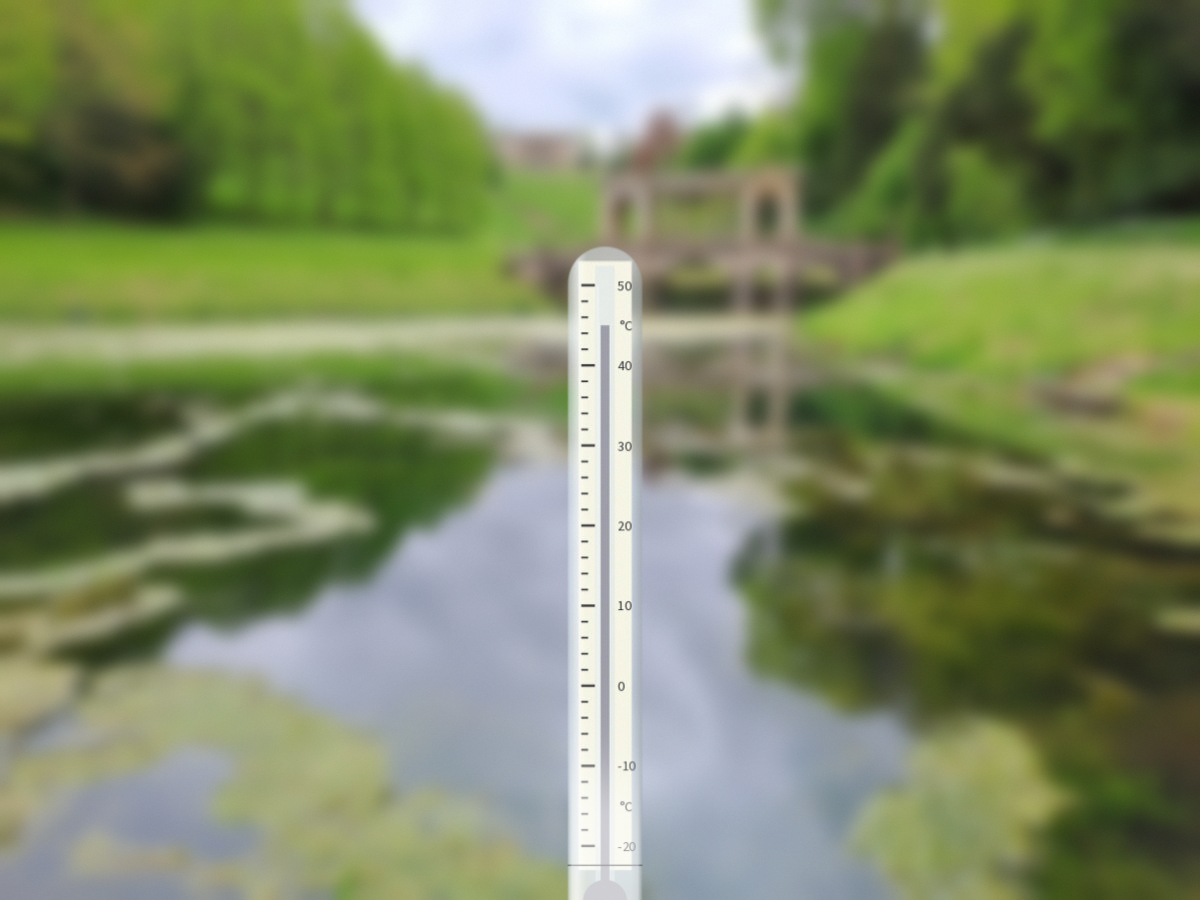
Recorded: value=45 unit=°C
